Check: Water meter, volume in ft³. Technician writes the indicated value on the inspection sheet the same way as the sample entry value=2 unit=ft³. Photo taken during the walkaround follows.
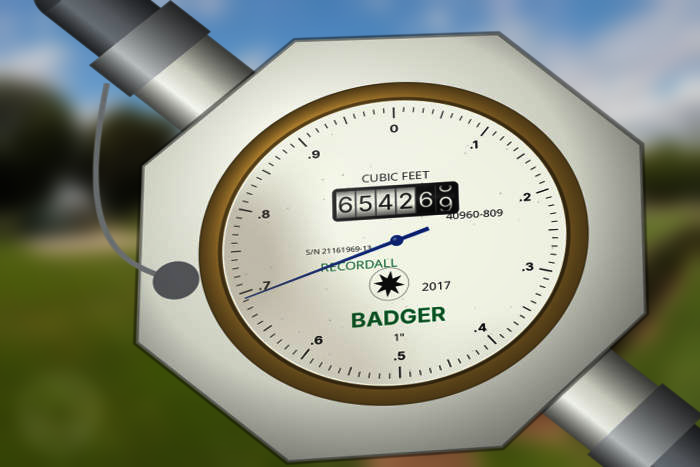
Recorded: value=654268.69 unit=ft³
